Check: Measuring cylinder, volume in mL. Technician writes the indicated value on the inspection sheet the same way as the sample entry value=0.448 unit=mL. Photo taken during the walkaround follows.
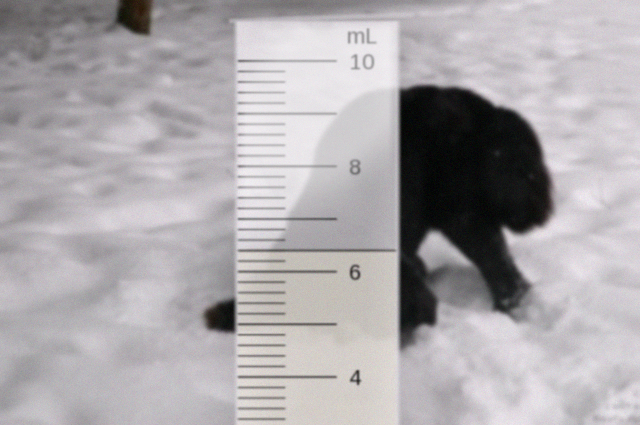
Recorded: value=6.4 unit=mL
